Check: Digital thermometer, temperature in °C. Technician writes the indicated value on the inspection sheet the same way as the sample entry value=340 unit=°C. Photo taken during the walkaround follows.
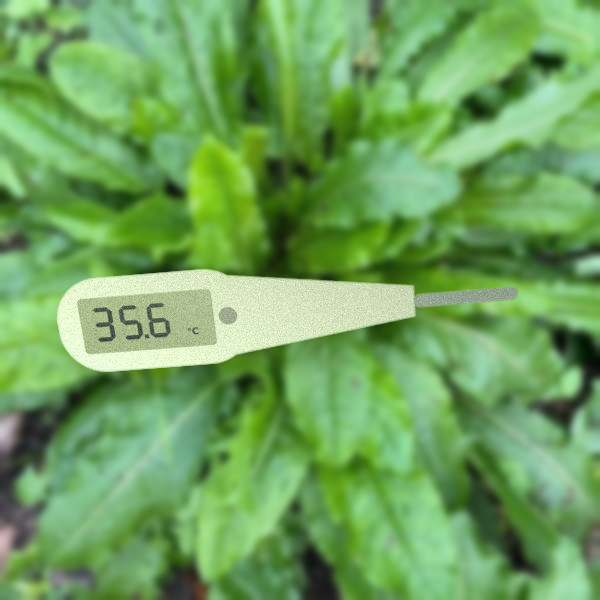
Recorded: value=35.6 unit=°C
